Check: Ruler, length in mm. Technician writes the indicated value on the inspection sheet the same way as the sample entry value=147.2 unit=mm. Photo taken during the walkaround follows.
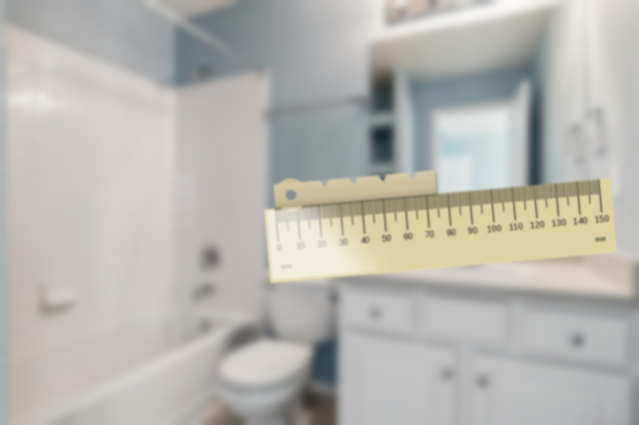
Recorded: value=75 unit=mm
